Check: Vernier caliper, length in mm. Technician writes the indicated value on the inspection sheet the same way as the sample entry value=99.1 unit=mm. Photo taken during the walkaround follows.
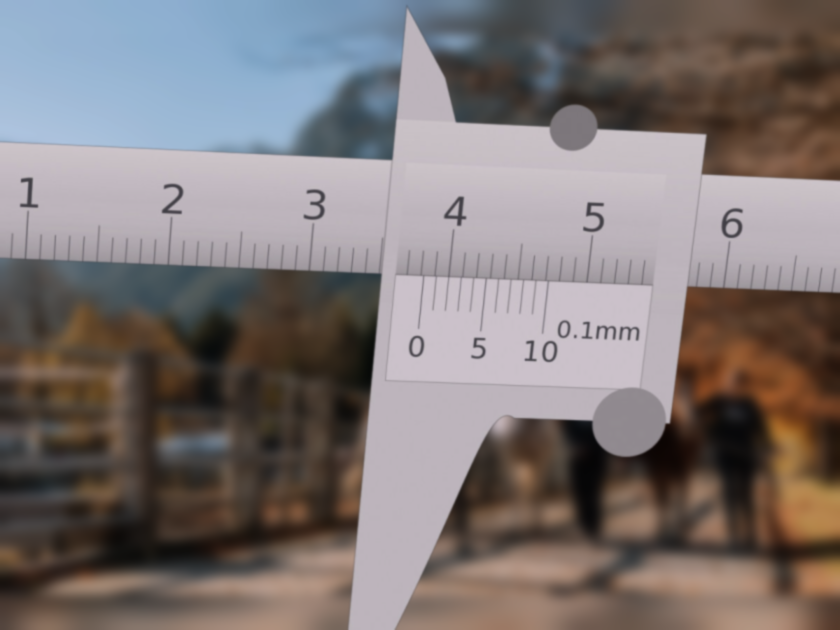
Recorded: value=38.2 unit=mm
